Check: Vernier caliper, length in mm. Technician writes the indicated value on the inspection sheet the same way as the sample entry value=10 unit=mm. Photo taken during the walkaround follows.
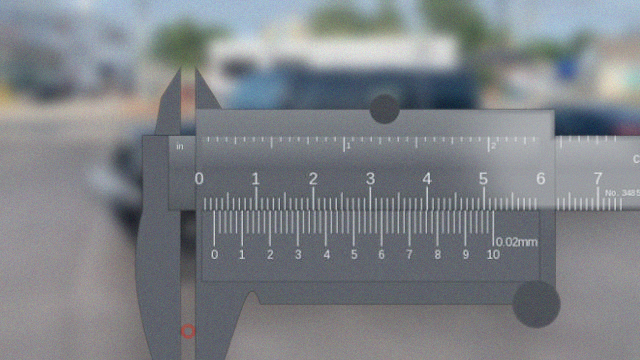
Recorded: value=2.6 unit=mm
